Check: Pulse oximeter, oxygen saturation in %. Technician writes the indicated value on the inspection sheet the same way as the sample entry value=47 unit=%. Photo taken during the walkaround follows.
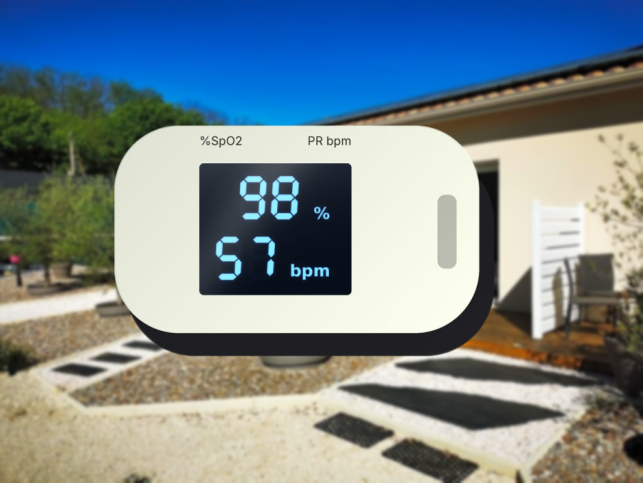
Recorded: value=98 unit=%
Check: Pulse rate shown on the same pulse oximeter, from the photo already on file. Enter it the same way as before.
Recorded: value=57 unit=bpm
